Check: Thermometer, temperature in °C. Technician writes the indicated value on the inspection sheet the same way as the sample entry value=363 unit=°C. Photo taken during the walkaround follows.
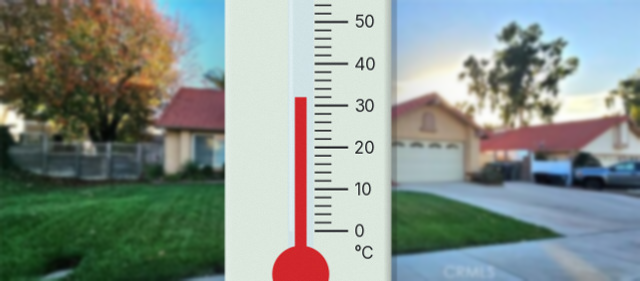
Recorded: value=32 unit=°C
